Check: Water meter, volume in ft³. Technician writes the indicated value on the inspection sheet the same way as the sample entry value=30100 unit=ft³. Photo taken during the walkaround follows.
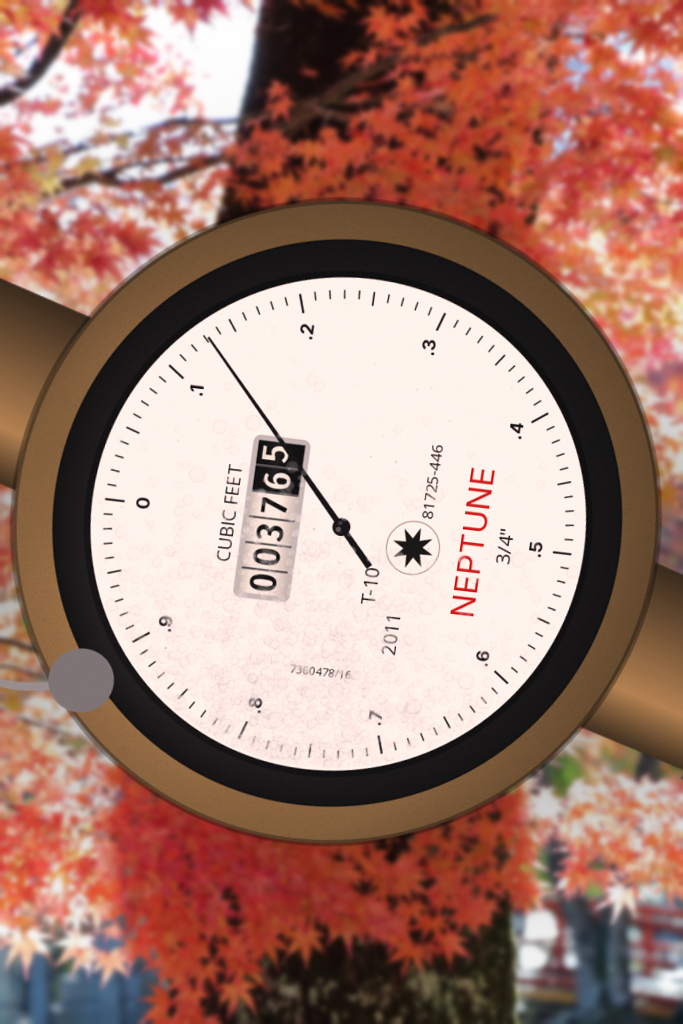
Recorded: value=3765.13 unit=ft³
